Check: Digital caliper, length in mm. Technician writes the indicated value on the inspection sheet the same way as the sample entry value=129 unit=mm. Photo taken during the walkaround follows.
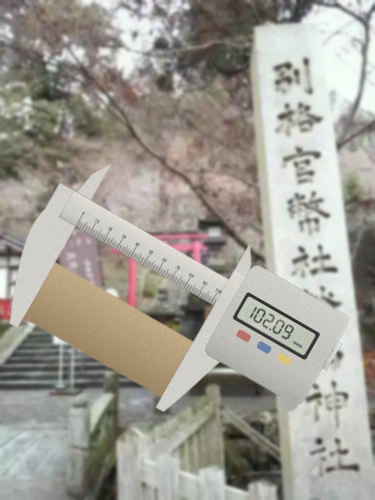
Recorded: value=102.09 unit=mm
